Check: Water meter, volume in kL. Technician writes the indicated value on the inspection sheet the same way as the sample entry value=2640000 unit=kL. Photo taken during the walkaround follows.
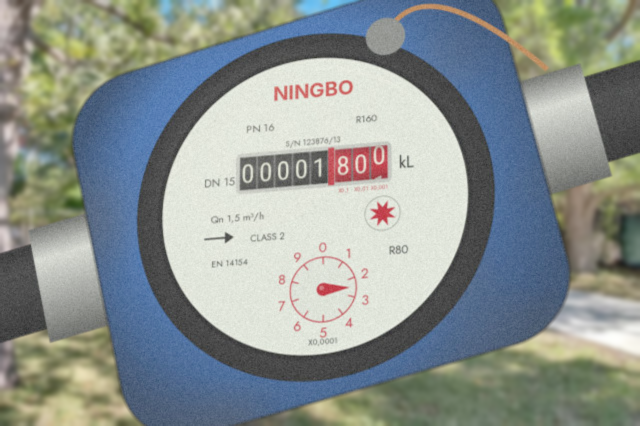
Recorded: value=1.8002 unit=kL
